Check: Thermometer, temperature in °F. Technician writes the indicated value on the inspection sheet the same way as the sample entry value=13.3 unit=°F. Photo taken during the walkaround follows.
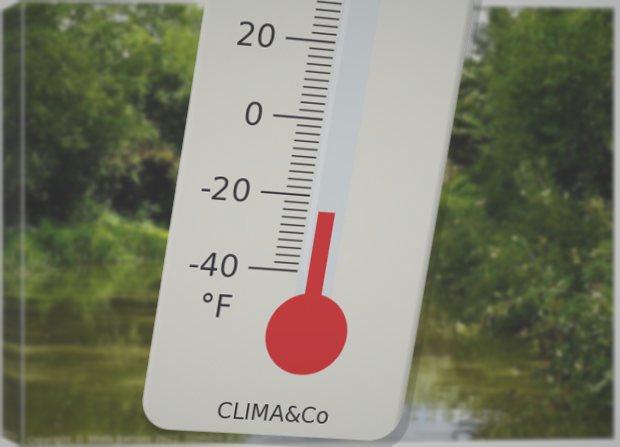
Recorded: value=-24 unit=°F
